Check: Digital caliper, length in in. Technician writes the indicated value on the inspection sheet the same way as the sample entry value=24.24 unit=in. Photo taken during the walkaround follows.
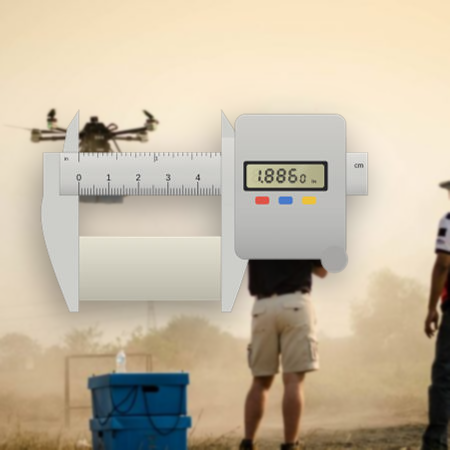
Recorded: value=1.8860 unit=in
